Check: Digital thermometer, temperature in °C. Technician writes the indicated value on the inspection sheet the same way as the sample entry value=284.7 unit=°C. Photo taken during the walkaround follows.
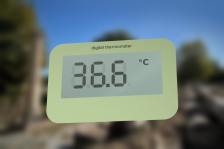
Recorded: value=36.6 unit=°C
